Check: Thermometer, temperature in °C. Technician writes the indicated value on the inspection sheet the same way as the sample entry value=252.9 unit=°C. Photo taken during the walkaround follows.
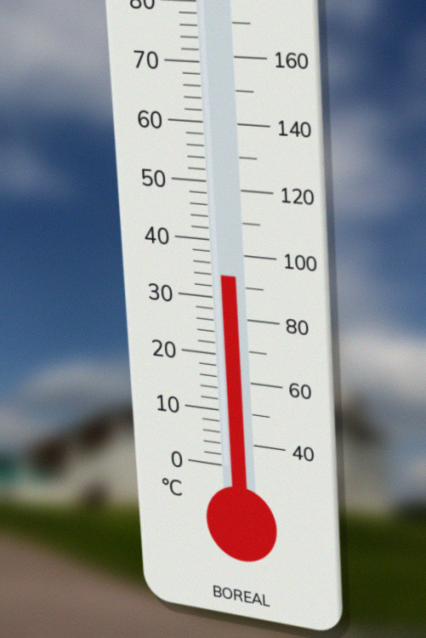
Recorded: value=34 unit=°C
